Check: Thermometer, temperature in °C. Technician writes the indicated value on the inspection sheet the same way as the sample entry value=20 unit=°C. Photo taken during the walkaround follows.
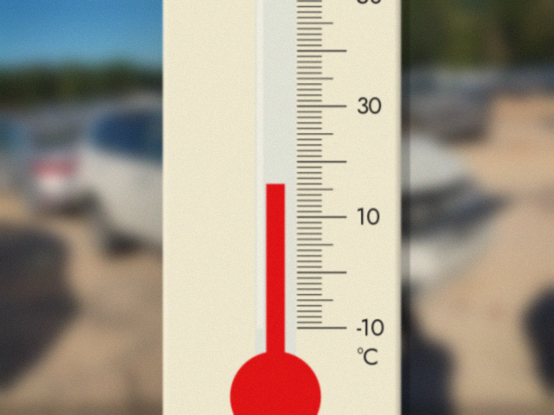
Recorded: value=16 unit=°C
